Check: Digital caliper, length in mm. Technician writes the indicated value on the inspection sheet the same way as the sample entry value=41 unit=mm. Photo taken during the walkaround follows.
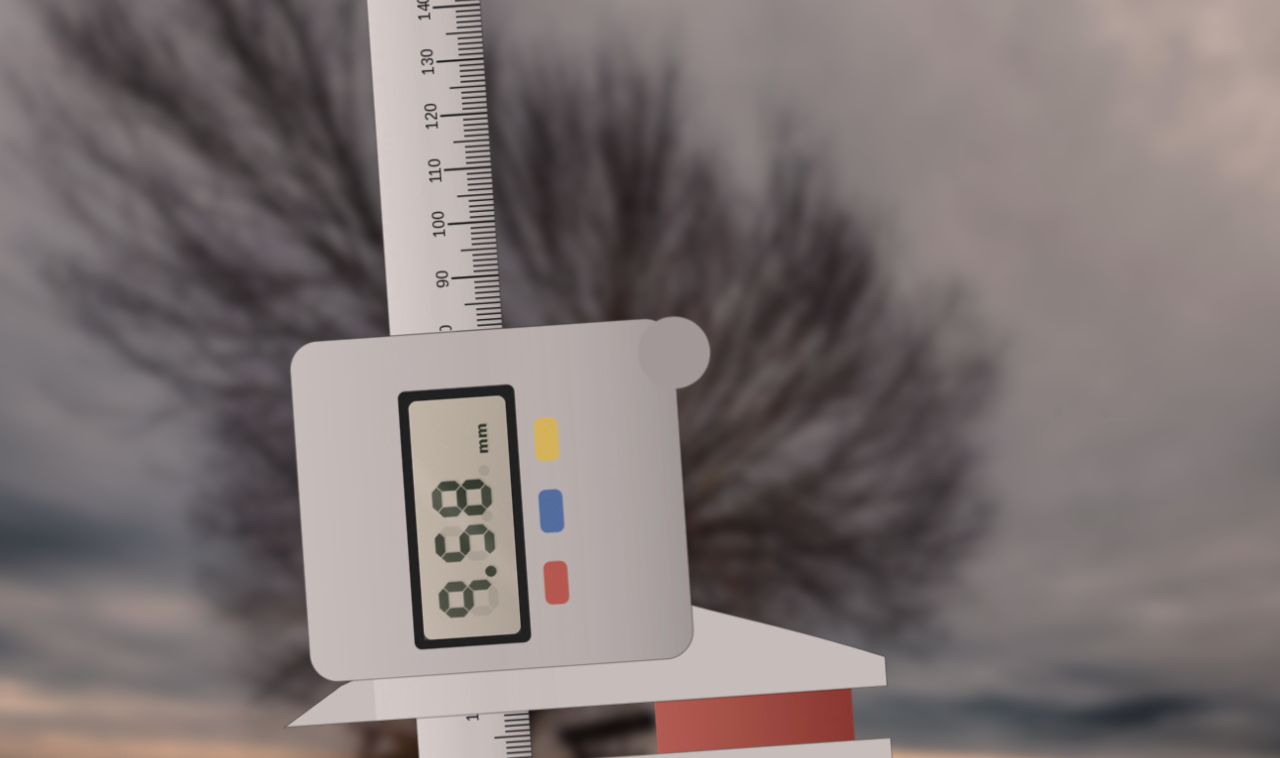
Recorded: value=9.58 unit=mm
